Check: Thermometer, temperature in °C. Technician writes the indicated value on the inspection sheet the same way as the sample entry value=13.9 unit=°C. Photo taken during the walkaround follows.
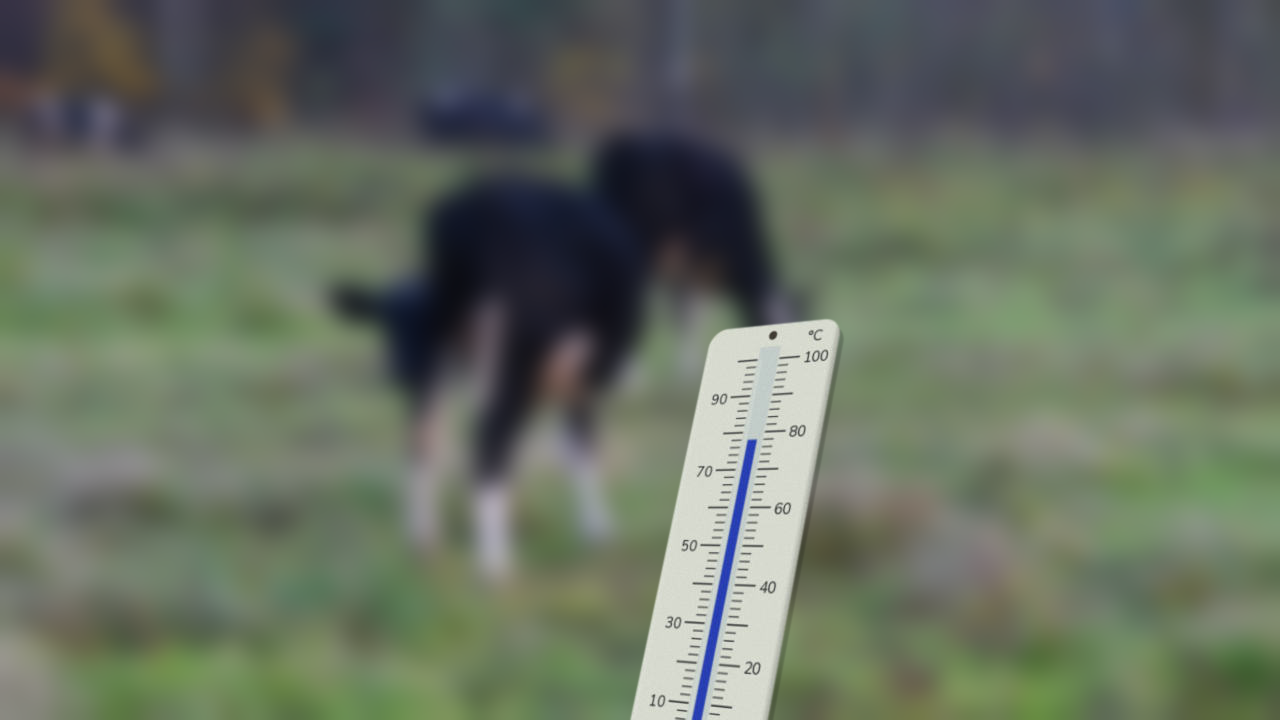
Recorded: value=78 unit=°C
